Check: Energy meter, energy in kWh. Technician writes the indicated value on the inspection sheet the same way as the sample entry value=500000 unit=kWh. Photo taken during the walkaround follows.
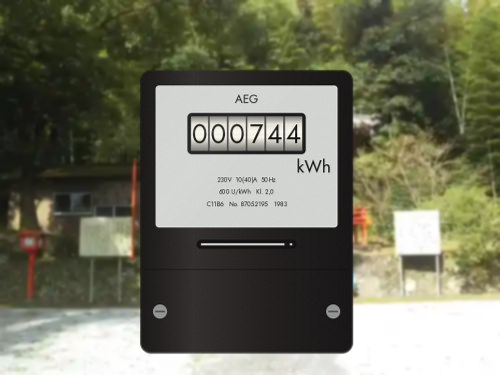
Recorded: value=744 unit=kWh
